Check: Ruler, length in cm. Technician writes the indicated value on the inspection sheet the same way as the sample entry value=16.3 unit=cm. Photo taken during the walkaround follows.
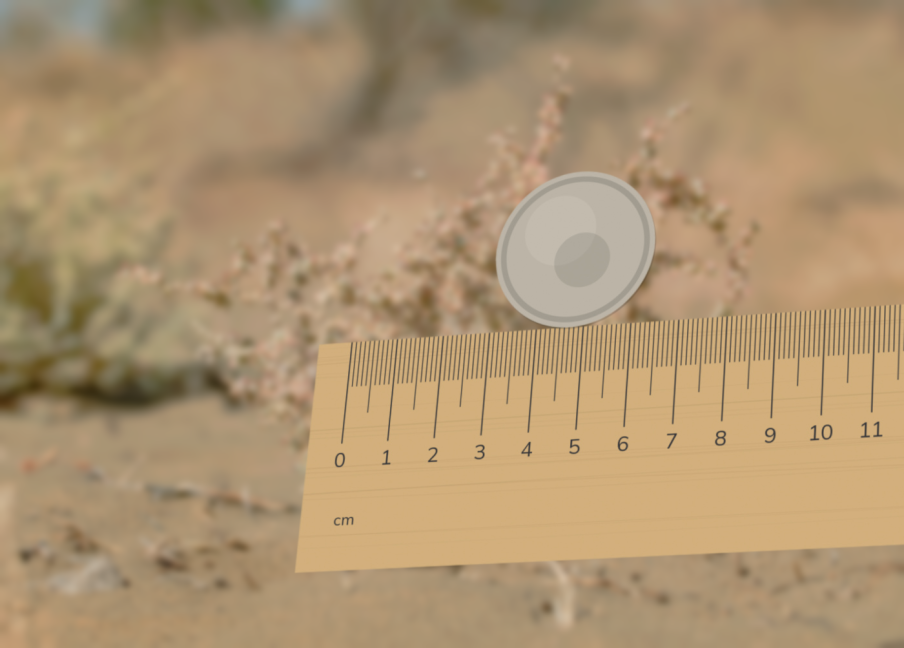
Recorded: value=3.4 unit=cm
